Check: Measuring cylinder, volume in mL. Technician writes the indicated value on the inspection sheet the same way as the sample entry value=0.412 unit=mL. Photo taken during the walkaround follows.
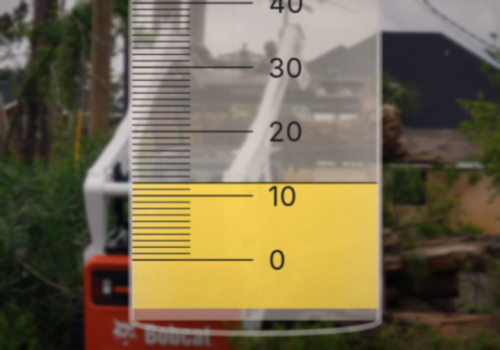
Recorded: value=12 unit=mL
